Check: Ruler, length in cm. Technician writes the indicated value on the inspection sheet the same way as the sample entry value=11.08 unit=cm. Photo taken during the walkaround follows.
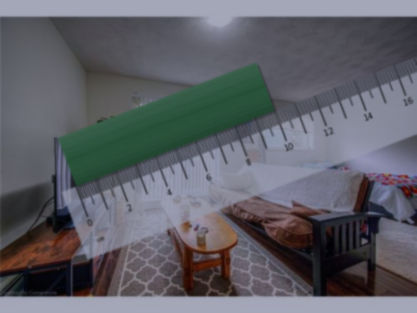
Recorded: value=10 unit=cm
